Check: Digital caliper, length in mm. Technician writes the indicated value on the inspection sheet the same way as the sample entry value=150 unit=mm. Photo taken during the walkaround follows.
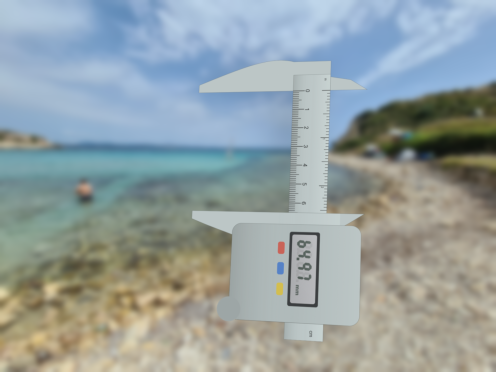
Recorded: value=64.97 unit=mm
